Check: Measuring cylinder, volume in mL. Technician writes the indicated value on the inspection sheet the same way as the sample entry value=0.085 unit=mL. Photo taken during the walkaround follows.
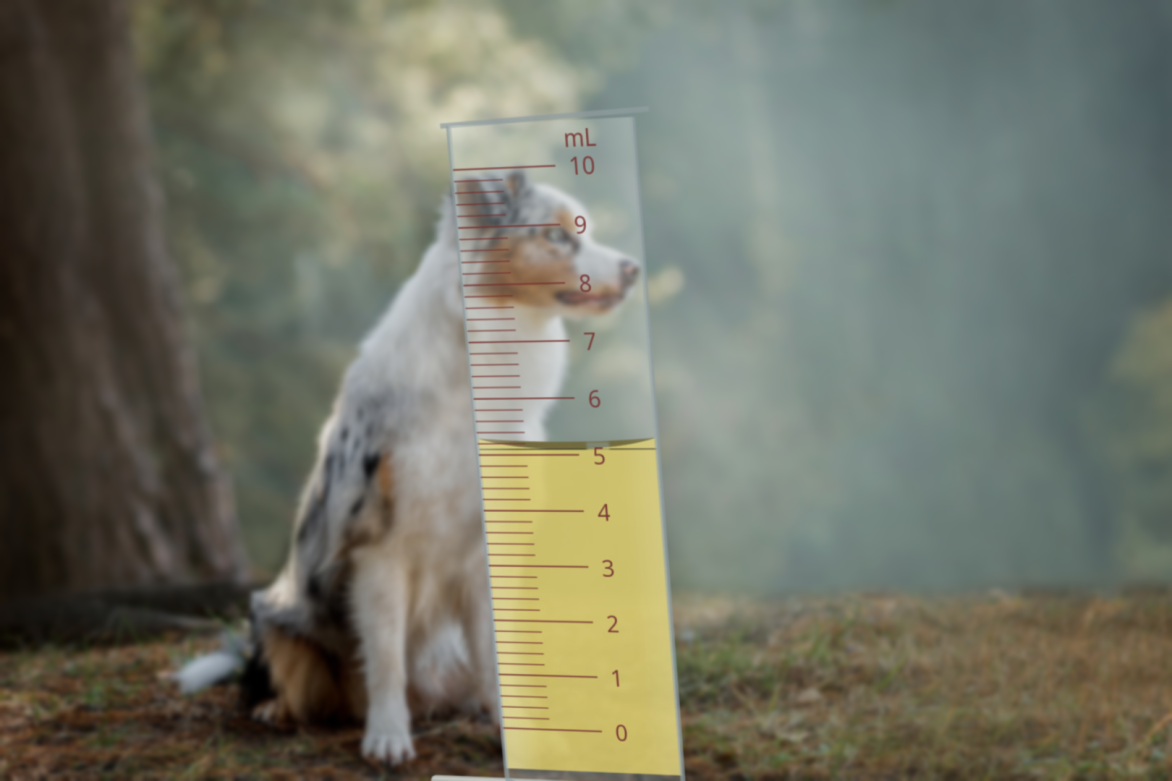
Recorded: value=5.1 unit=mL
